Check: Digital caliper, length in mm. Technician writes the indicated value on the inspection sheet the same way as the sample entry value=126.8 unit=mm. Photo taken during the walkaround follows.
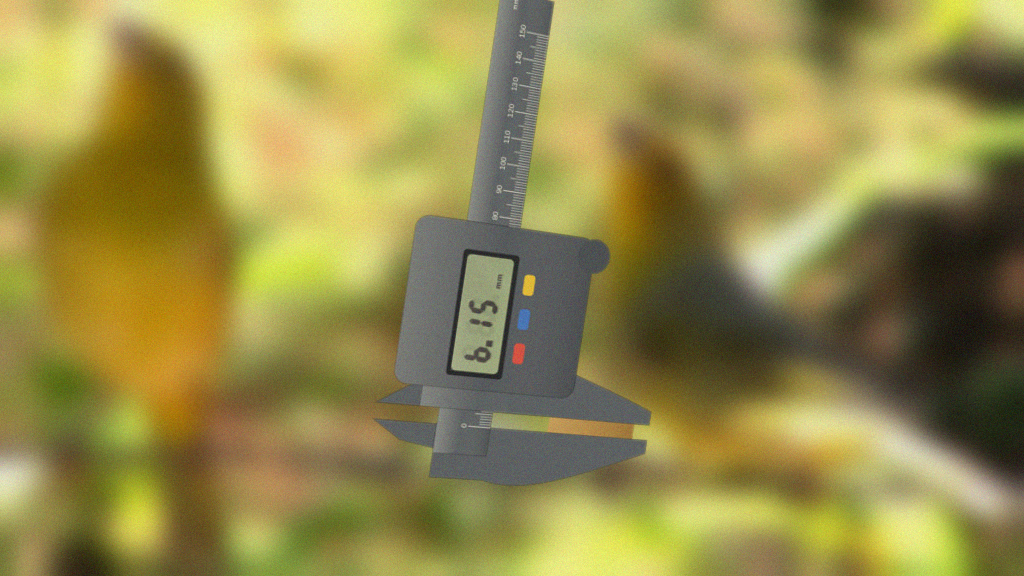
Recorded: value=6.15 unit=mm
